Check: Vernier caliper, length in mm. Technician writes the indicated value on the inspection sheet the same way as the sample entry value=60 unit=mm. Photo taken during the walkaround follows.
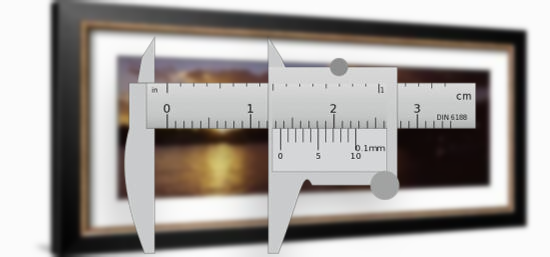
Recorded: value=13.6 unit=mm
